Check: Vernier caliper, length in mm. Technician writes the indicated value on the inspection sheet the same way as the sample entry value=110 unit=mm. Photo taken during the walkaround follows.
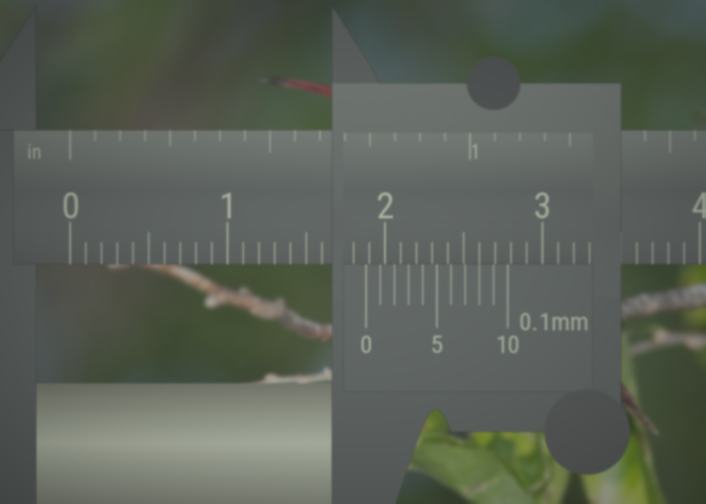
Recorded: value=18.8 unit=mm
